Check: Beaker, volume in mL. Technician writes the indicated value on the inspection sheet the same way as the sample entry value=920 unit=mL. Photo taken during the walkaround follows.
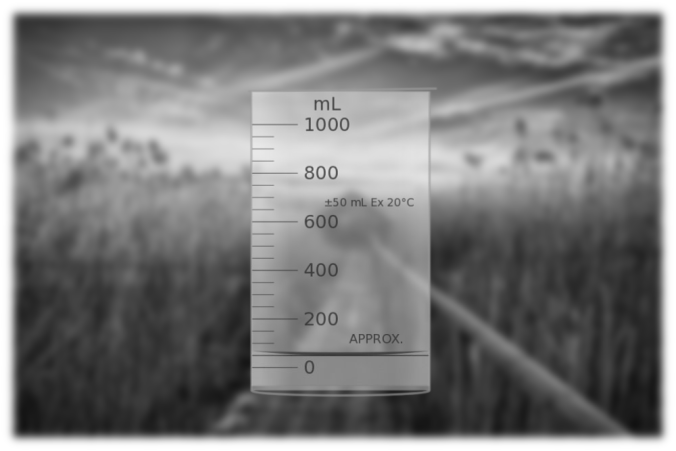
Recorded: value=50 unit=mL
